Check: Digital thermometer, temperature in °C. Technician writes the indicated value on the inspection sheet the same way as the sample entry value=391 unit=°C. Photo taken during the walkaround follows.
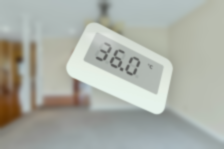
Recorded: value=36.0 unit=°C
